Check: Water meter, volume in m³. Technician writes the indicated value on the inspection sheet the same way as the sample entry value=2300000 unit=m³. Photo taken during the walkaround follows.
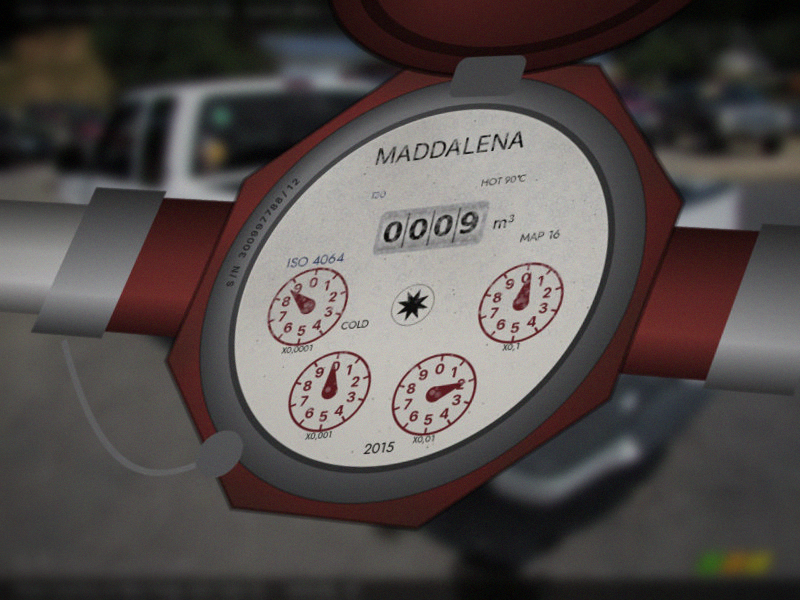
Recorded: value=9.0198 unit=m³
